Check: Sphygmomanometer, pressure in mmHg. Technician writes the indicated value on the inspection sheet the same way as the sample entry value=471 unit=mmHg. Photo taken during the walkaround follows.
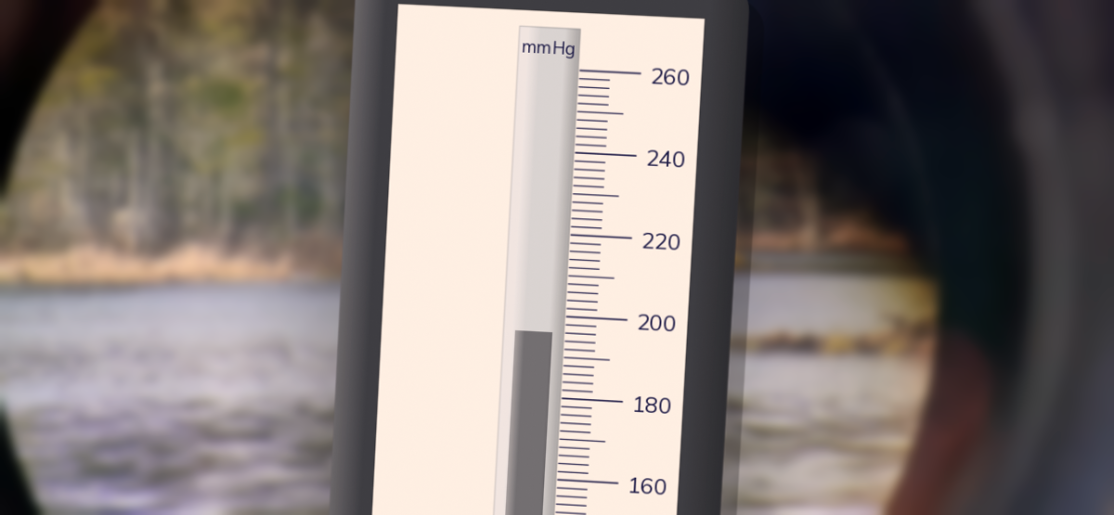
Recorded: value=196 unit=mmHg
